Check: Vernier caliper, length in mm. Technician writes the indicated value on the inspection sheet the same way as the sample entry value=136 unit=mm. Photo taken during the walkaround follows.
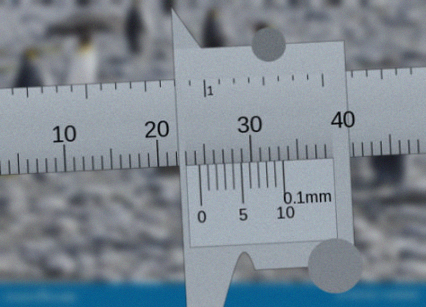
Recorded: value=24.4 unit=mm
